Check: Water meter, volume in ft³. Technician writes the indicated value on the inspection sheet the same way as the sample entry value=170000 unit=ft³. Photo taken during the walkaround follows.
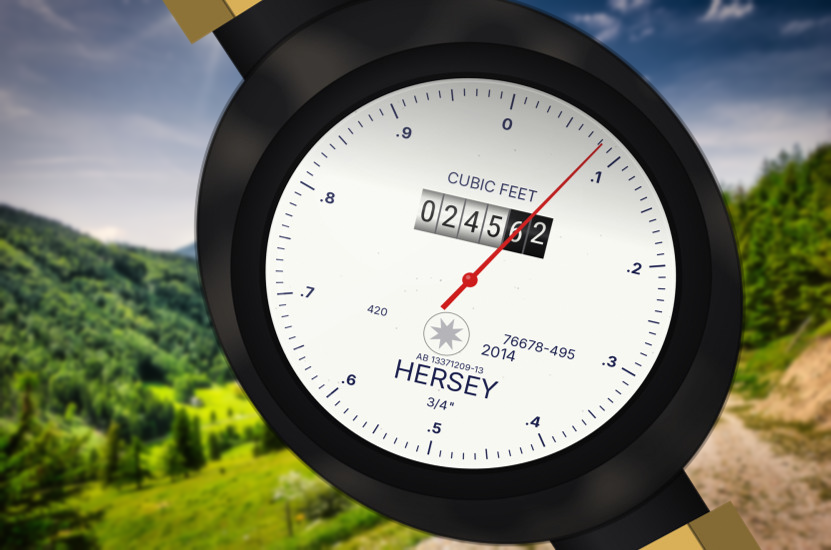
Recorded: value=24562.08 unit=ft³
